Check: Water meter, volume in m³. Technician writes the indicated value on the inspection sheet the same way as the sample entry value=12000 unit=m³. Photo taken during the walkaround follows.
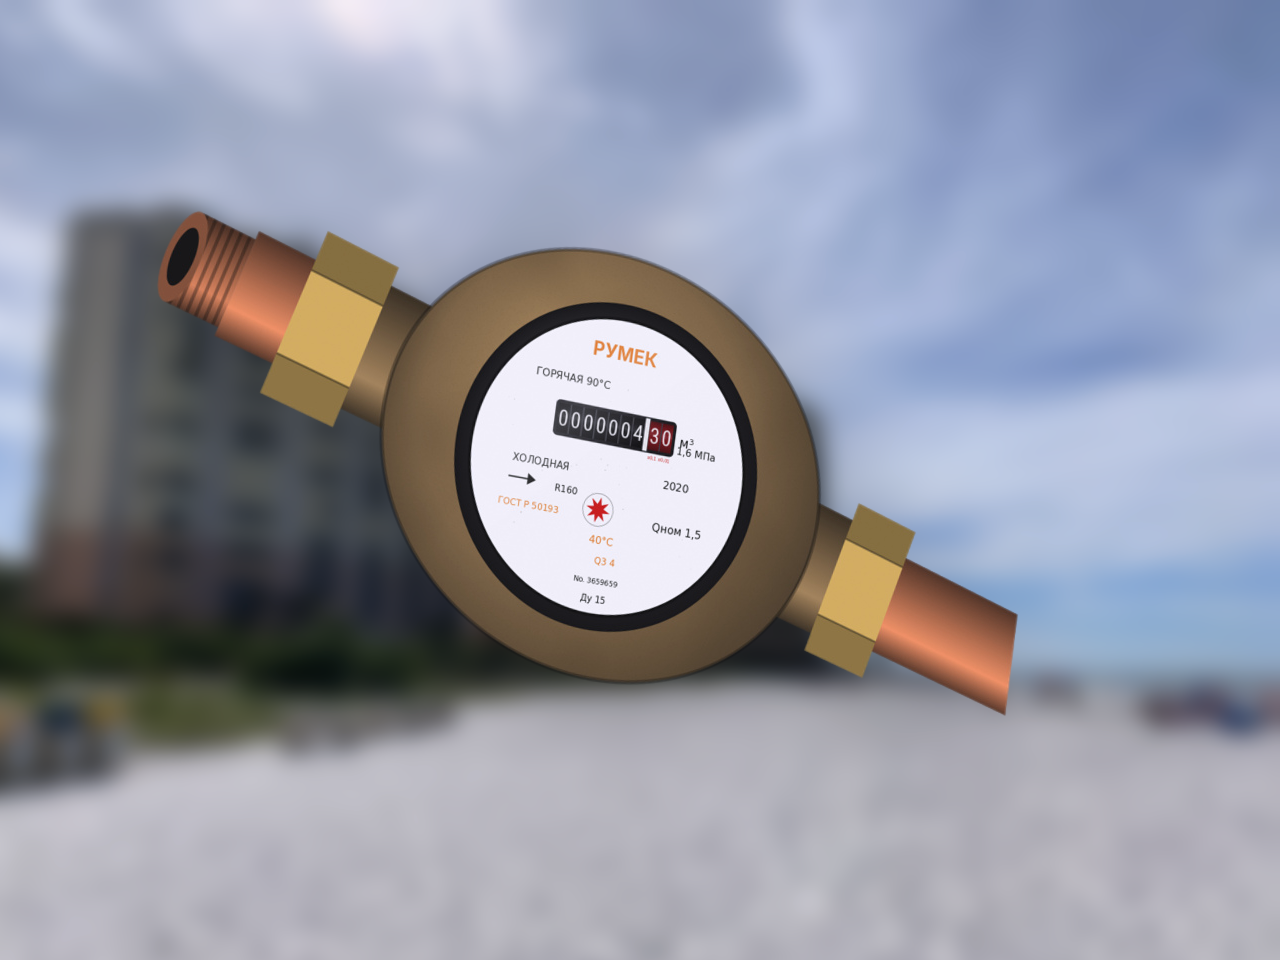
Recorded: value=4.30 unit=m³
